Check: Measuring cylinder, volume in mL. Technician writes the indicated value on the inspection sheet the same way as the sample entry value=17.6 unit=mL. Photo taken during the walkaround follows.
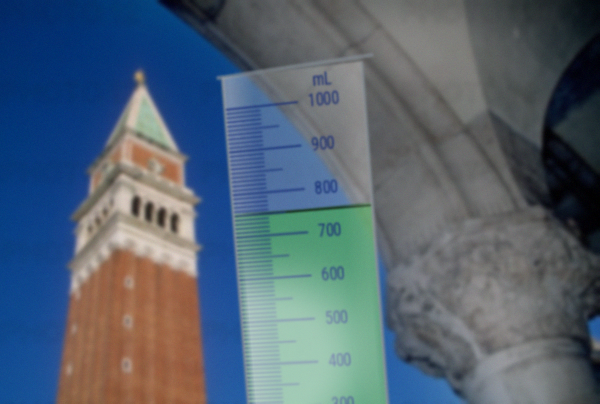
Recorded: value=750 unit=mL
